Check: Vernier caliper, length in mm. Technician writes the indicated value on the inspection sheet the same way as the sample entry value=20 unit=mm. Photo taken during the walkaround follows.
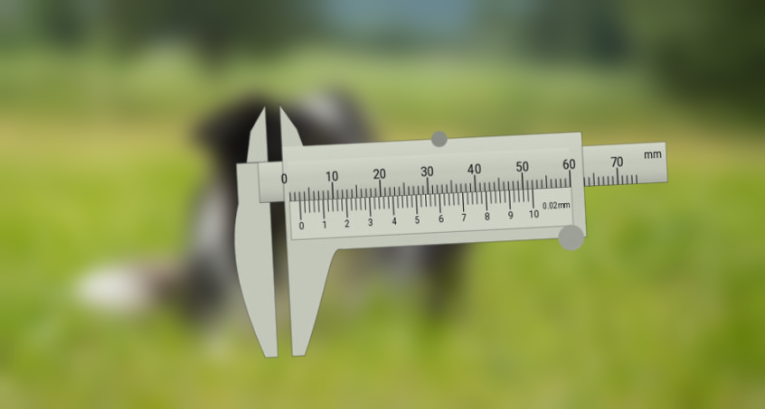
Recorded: value=3.0 unit=mm
